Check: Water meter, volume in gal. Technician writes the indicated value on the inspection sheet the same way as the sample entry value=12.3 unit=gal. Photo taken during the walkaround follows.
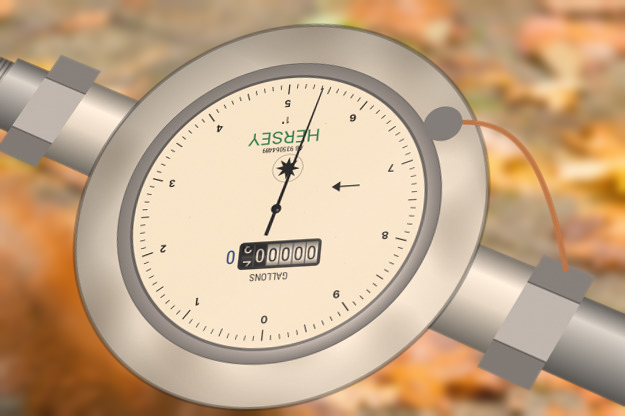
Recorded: value=25.4 unit=gal
